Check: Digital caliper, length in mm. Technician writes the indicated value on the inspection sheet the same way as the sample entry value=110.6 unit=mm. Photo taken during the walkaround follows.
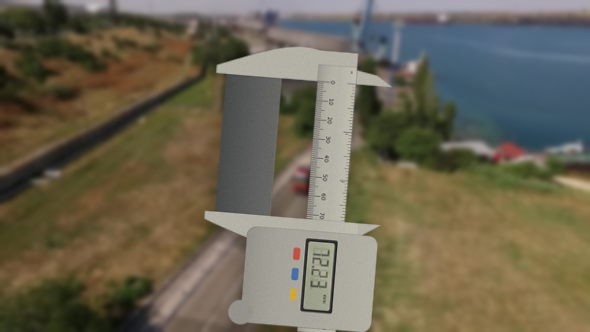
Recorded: value=72.23 unit=mm
